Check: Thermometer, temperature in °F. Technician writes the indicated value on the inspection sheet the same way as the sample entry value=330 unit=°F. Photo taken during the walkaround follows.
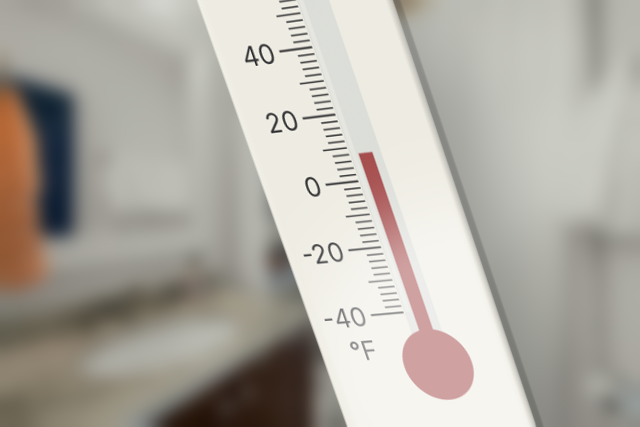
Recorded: value=8 unit=°F
